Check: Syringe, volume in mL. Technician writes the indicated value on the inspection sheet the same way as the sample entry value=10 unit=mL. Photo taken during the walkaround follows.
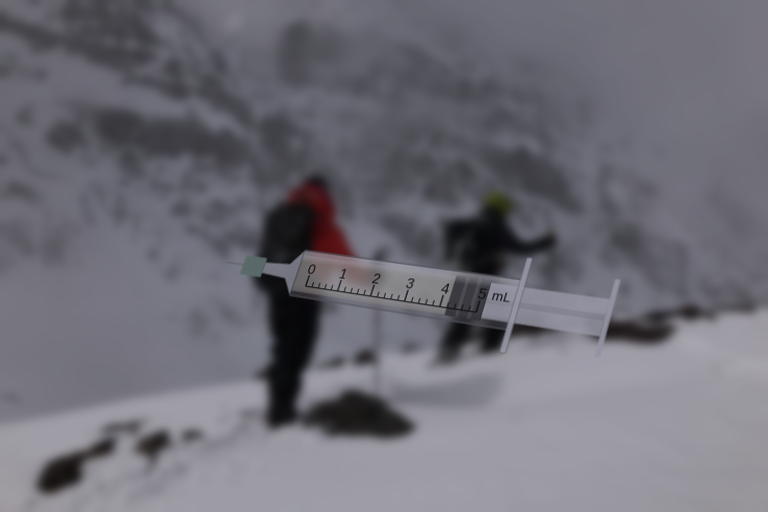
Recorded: value=4.2 unit=mL
